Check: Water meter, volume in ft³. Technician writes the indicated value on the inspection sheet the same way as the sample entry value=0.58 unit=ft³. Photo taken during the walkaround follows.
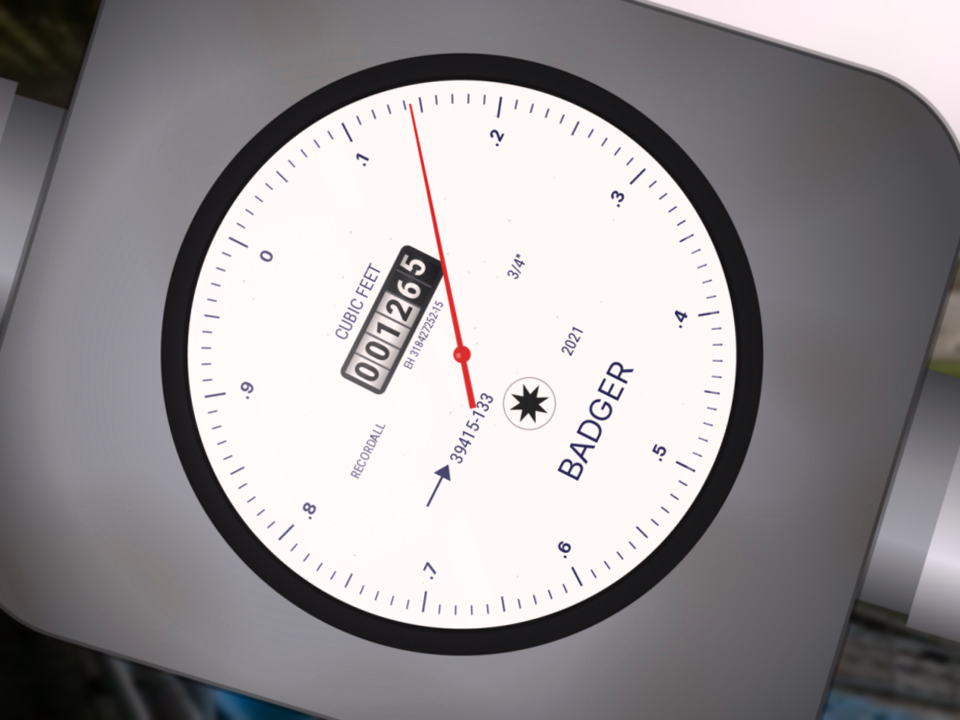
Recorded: value=1265.14 unit=ft³
